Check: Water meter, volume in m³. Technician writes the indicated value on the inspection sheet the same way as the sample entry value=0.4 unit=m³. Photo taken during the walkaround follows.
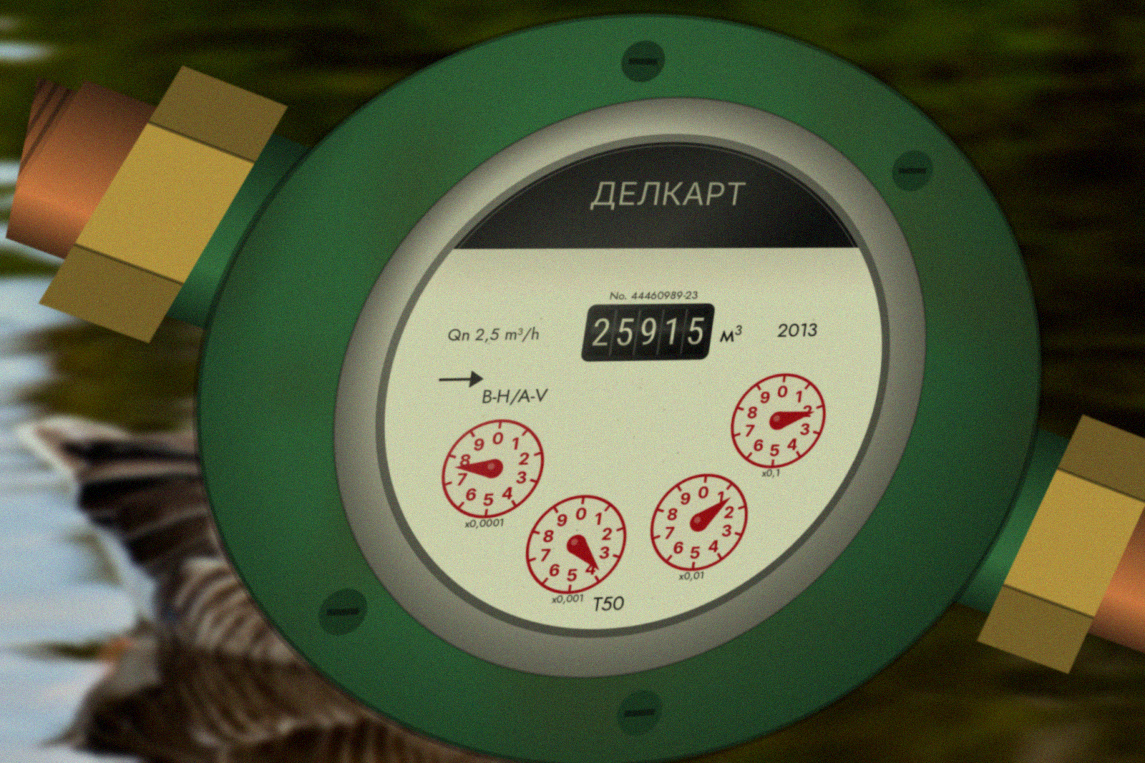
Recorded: value=25915.2137 unit=m³
